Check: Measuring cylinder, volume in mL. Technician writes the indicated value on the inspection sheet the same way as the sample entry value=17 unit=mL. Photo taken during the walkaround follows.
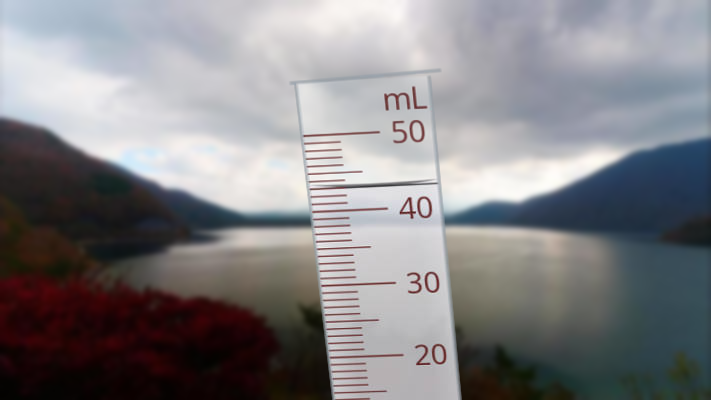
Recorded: value=43 unit=mL
